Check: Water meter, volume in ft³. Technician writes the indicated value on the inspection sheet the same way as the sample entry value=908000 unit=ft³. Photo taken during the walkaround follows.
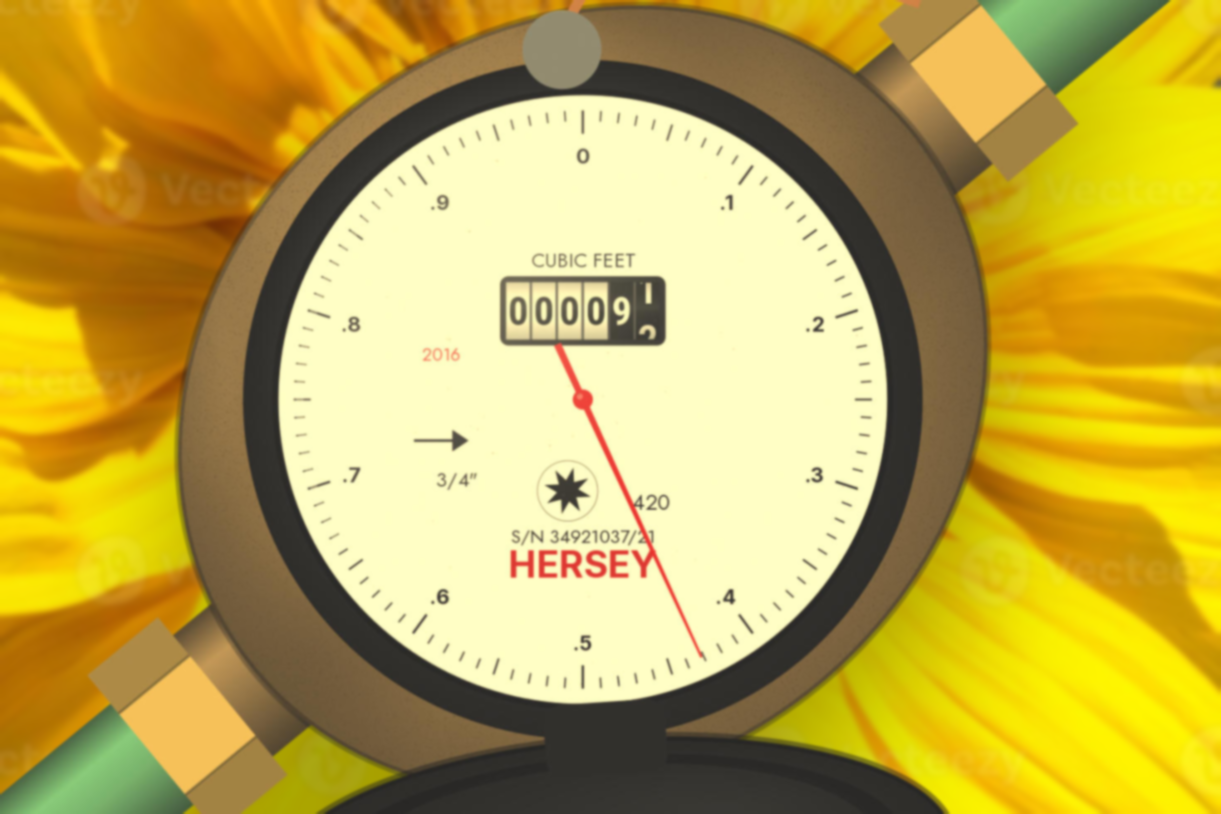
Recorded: value=91.43 unit=ft³
